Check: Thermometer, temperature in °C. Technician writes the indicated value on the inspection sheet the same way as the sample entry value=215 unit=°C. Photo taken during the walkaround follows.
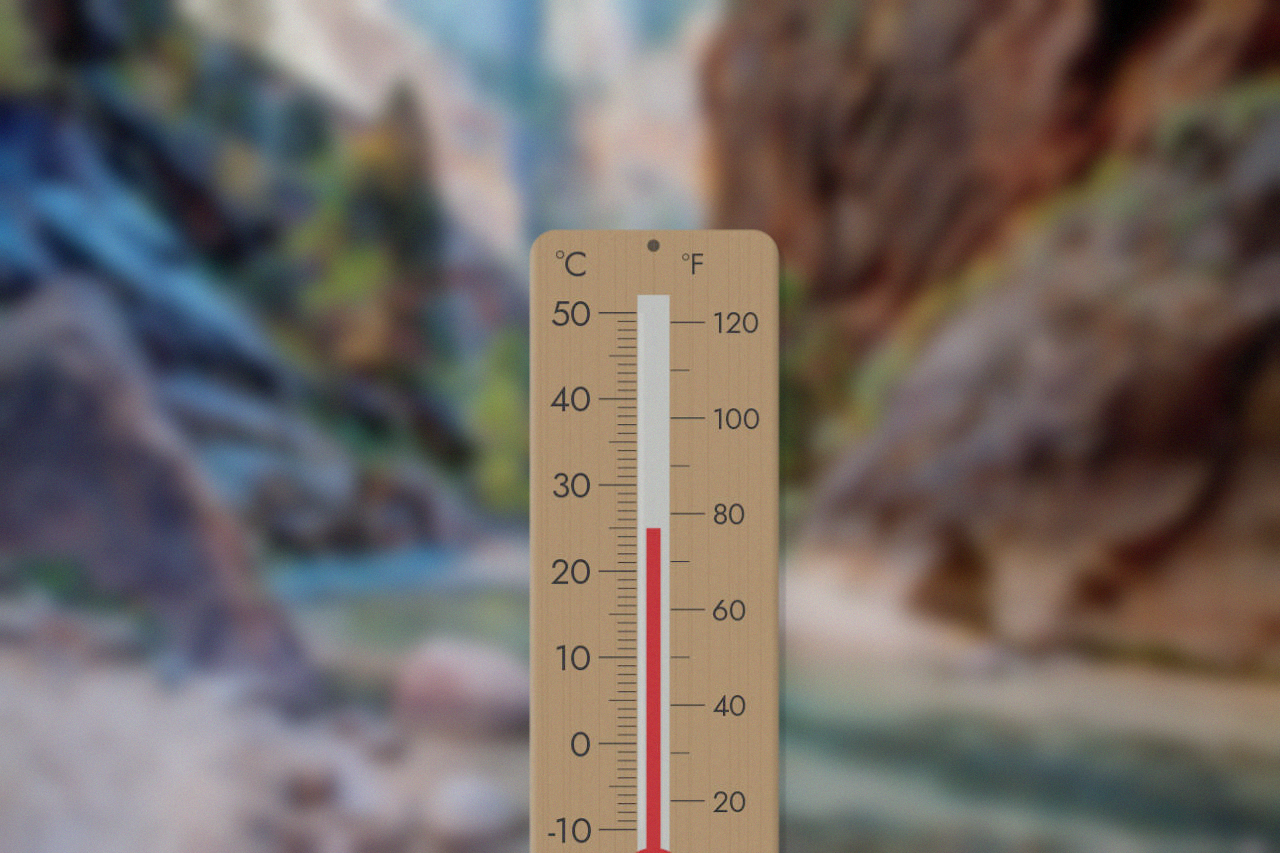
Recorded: value=25 unit=°C
